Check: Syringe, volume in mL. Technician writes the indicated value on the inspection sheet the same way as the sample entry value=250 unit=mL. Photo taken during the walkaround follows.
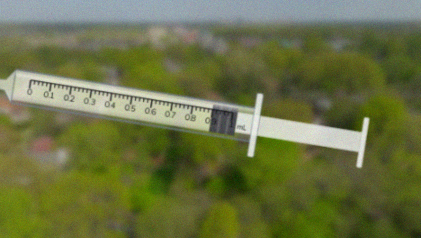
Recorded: value=0.9 unit=mL
